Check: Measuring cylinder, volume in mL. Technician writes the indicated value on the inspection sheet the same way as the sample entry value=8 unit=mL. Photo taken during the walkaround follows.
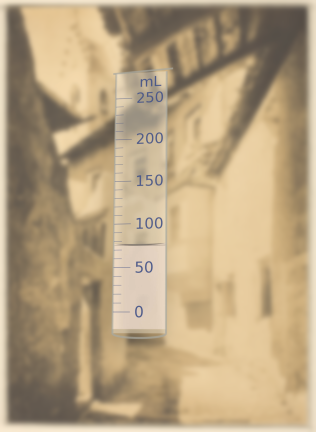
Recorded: value=75 unit=mL
